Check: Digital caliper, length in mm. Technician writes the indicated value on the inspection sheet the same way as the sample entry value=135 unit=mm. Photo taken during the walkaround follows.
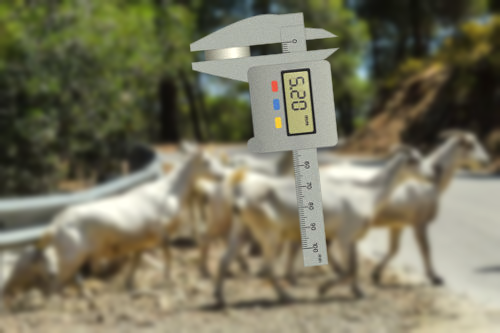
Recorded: value=5.20 unit=mm
